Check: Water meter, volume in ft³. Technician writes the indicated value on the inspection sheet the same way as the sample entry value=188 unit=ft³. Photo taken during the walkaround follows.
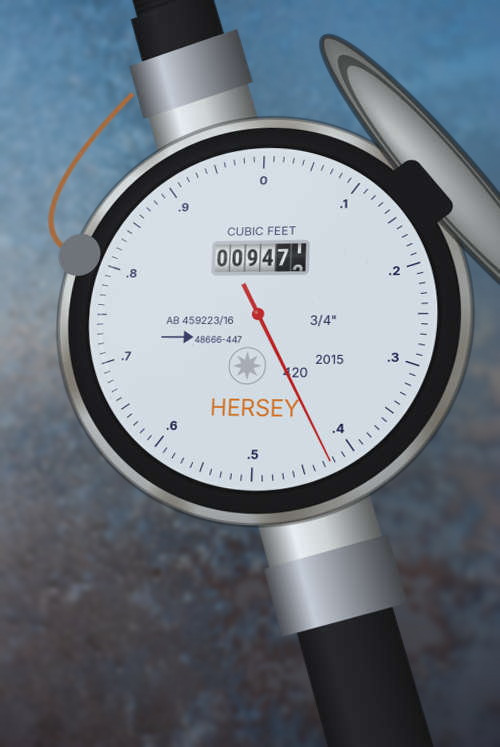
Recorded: value=9471.42 unit=ft³
